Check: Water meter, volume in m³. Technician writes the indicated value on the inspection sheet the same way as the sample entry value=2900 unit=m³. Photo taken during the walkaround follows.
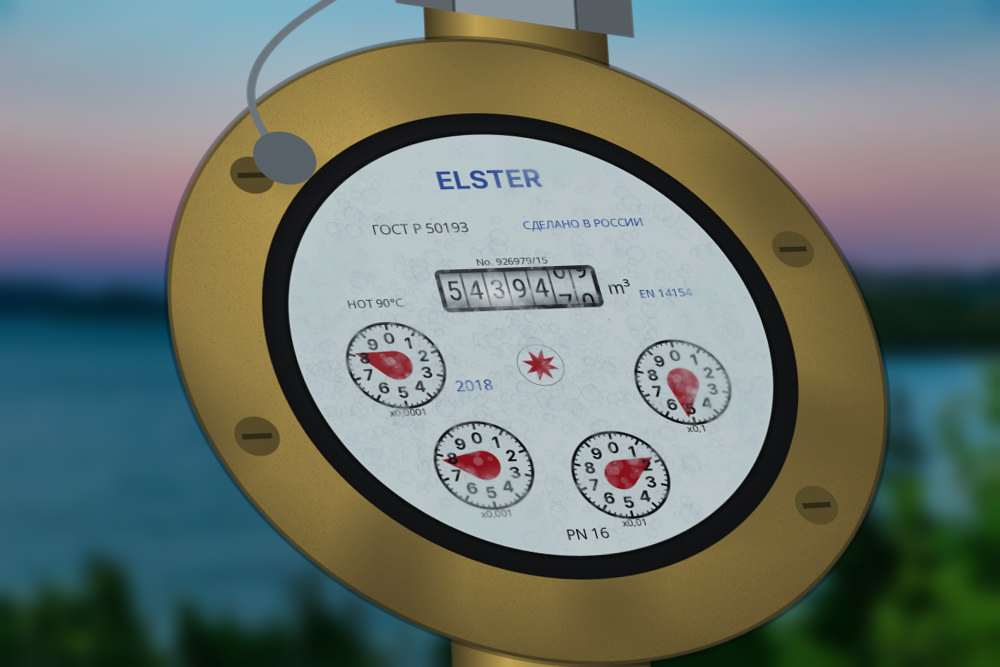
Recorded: value=5439469.5178 unit=m³
